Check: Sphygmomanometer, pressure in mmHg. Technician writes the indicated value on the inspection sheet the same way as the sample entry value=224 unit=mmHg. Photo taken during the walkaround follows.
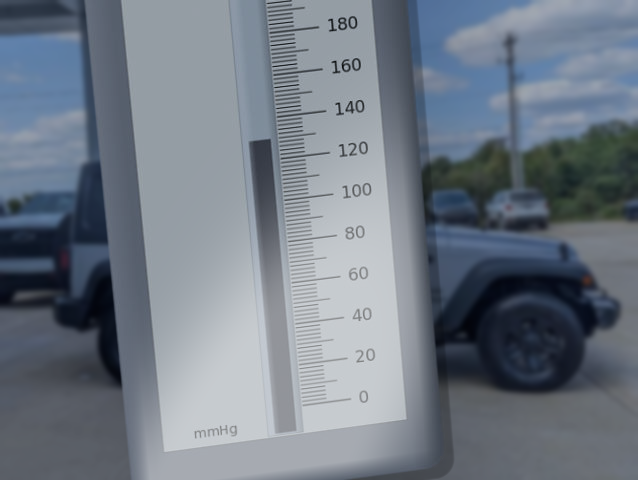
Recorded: value=130 unit=mmHg
